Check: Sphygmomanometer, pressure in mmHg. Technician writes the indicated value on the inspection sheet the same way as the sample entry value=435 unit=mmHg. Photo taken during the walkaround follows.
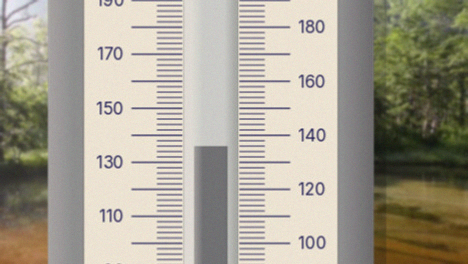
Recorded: value=136 unit=mmHg
